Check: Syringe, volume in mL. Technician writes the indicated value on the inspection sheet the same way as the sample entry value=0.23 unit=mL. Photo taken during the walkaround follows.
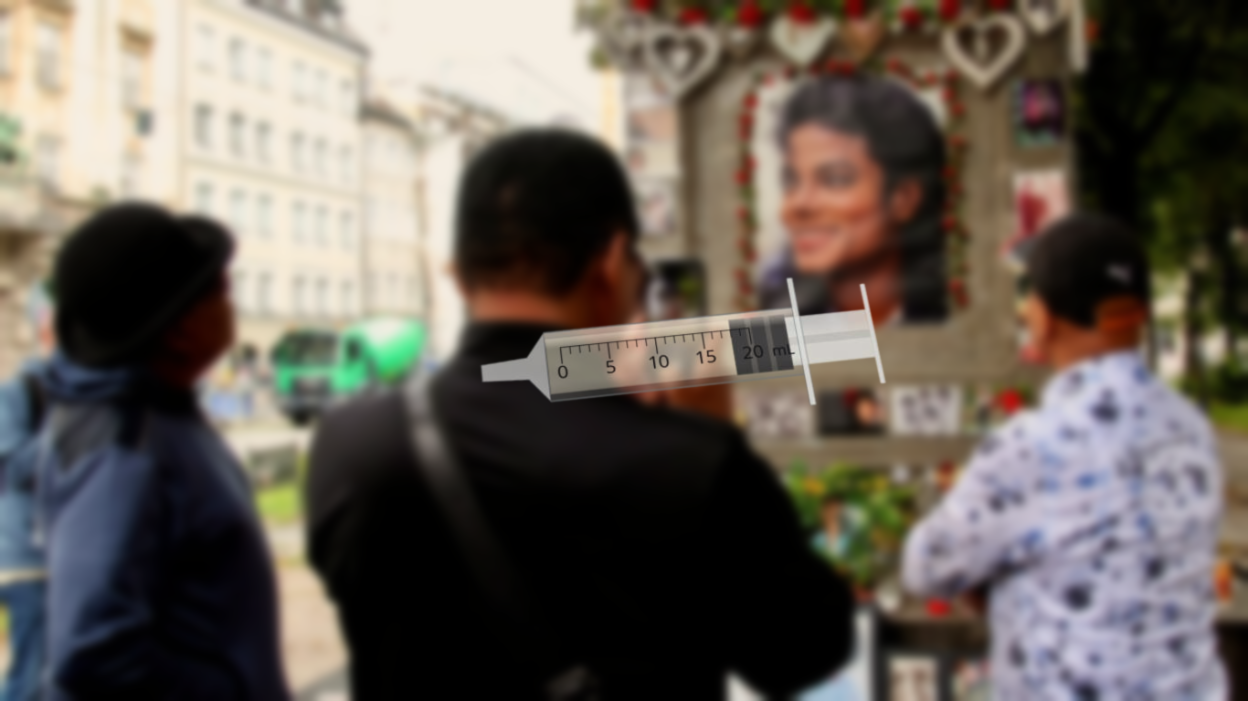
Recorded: value=18 unit=mL
